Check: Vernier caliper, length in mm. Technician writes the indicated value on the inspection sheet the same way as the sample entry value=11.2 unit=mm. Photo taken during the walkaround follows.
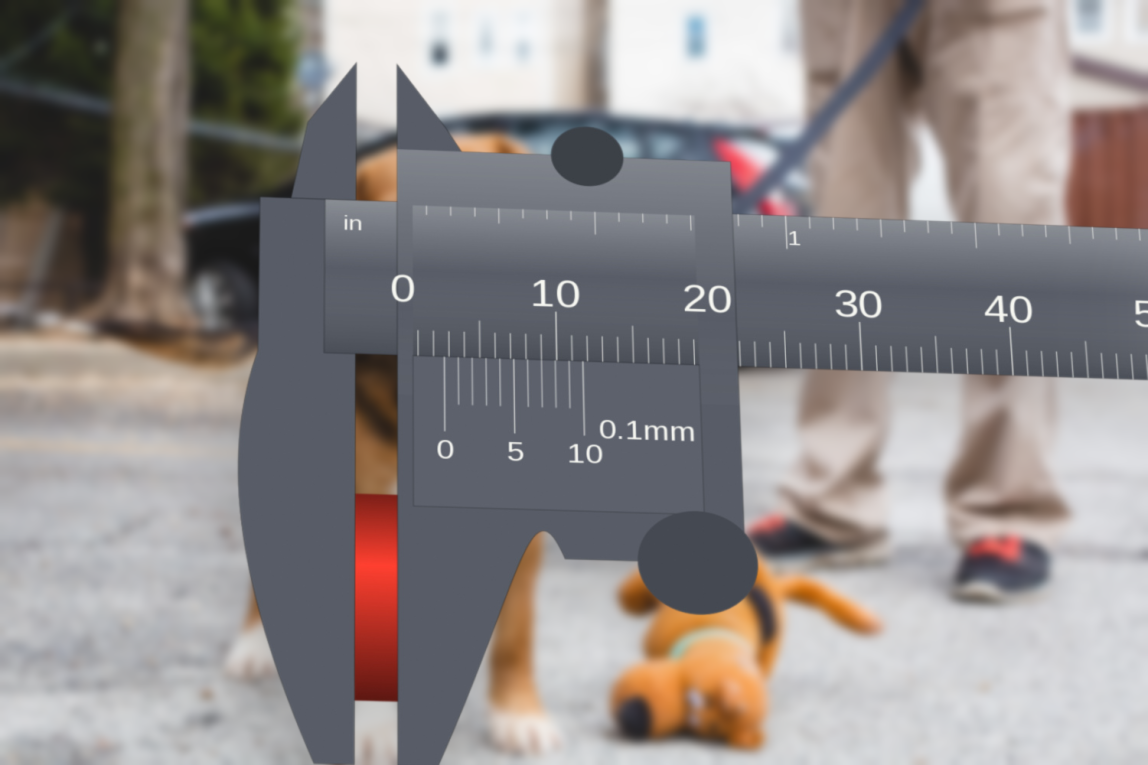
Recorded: value=2.7 unit=mm
